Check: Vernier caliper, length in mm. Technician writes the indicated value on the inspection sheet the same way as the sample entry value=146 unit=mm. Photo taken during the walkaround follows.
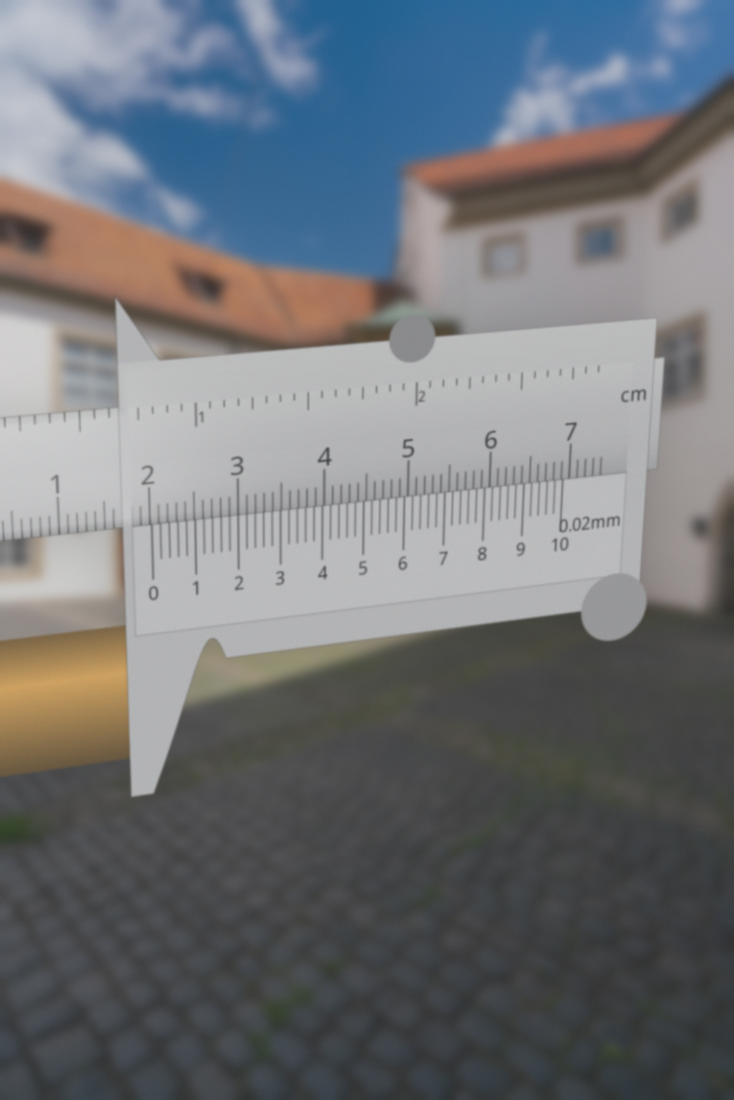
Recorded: value=20.2 unit=mm
